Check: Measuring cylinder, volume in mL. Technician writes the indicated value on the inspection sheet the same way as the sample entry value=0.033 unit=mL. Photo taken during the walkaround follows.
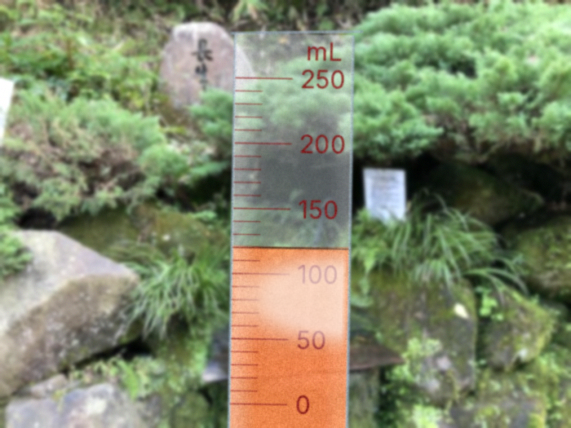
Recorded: value=120 unit=mL
